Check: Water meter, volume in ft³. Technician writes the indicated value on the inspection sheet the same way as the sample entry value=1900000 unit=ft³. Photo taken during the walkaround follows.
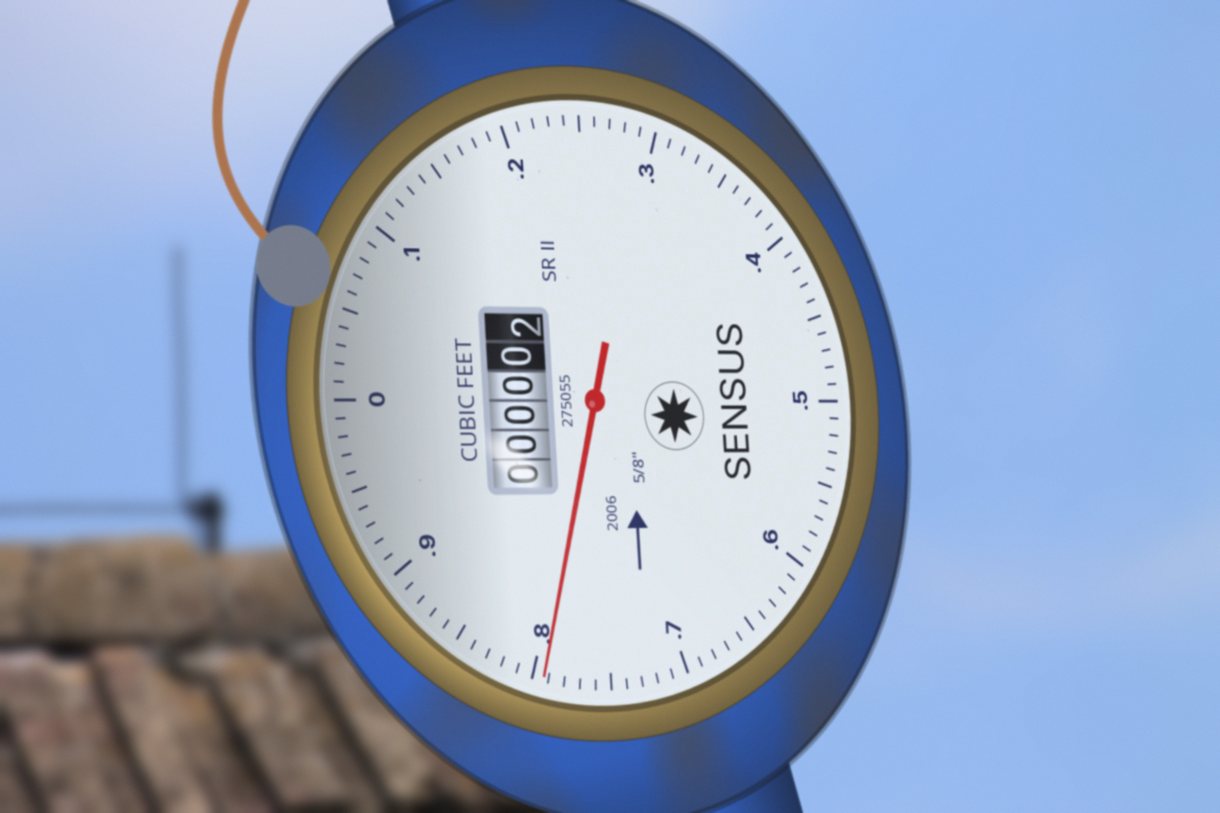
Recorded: value=1.79 unit=ft³
